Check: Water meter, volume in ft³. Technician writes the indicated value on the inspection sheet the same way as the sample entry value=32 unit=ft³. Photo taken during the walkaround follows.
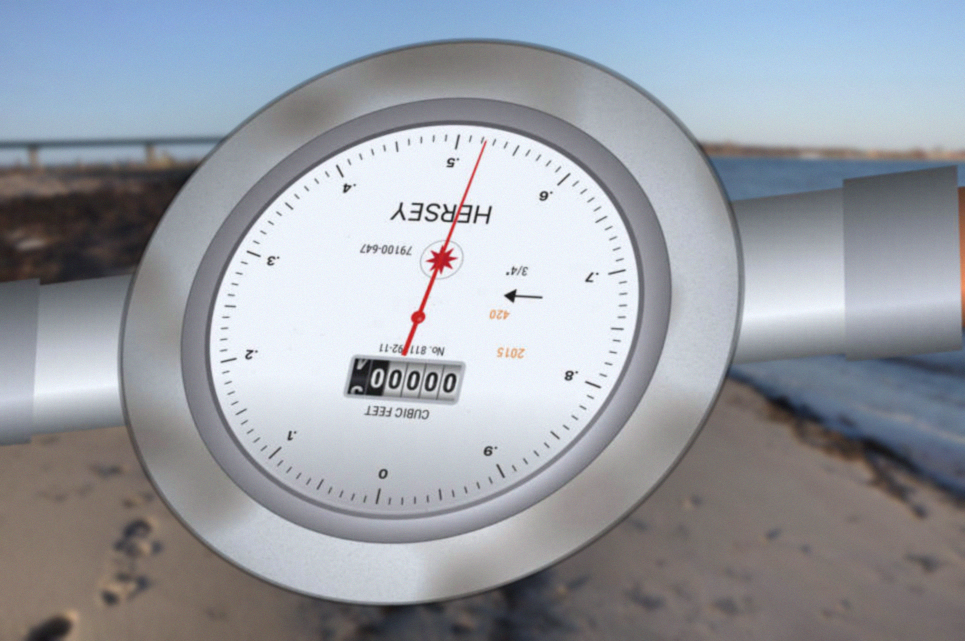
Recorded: value=3.52 unit=ft³
